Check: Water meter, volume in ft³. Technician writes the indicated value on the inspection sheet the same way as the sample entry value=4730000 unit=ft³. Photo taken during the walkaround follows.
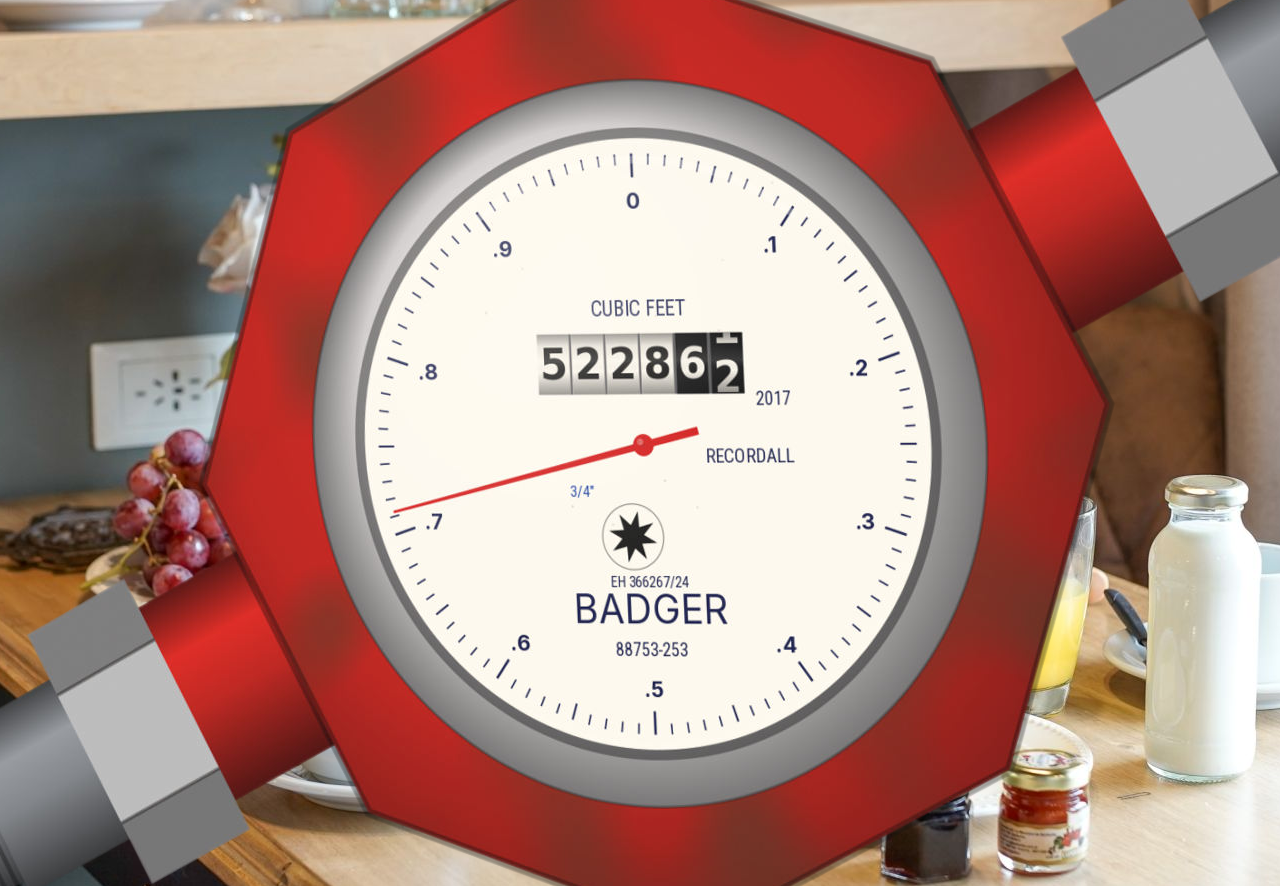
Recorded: value=522861.71 unit=ft³
